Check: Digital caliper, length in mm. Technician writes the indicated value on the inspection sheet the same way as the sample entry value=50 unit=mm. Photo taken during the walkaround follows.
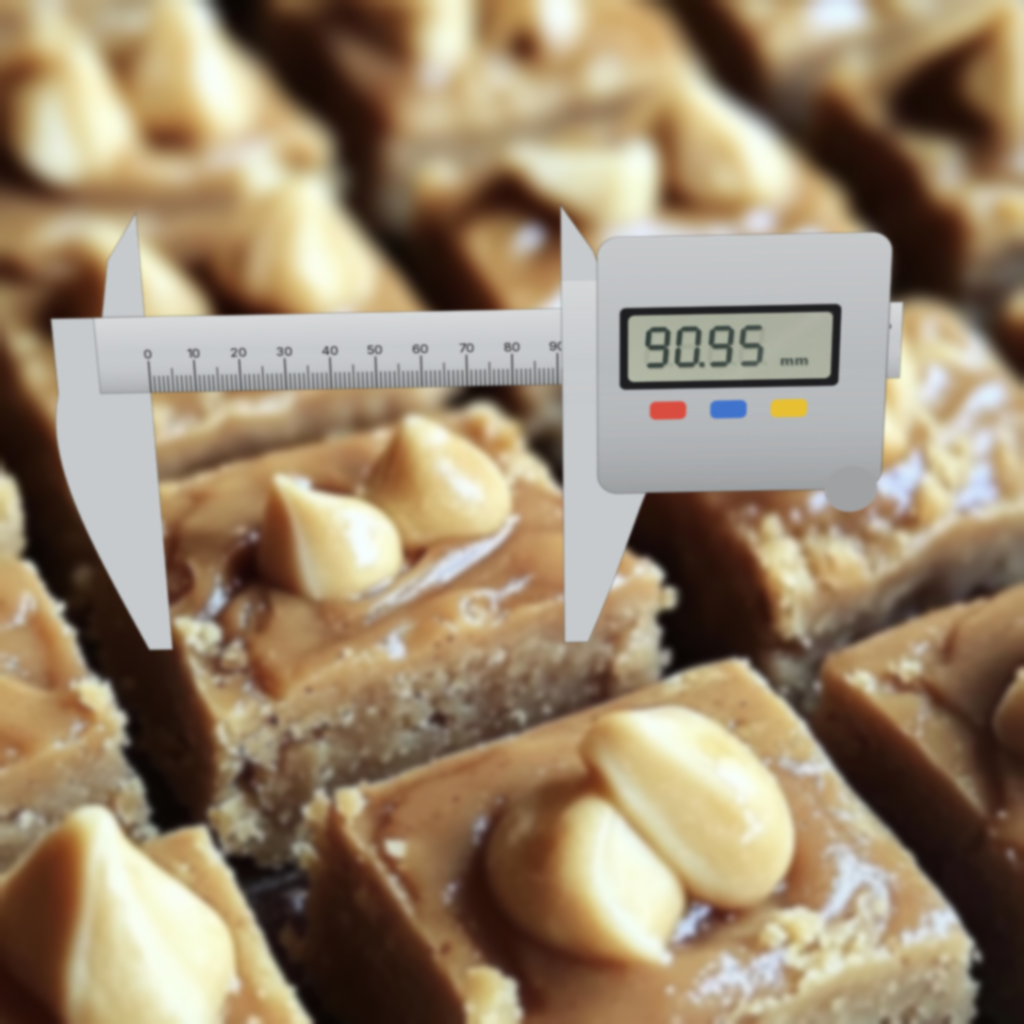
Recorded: value=90.95 unit=mm
